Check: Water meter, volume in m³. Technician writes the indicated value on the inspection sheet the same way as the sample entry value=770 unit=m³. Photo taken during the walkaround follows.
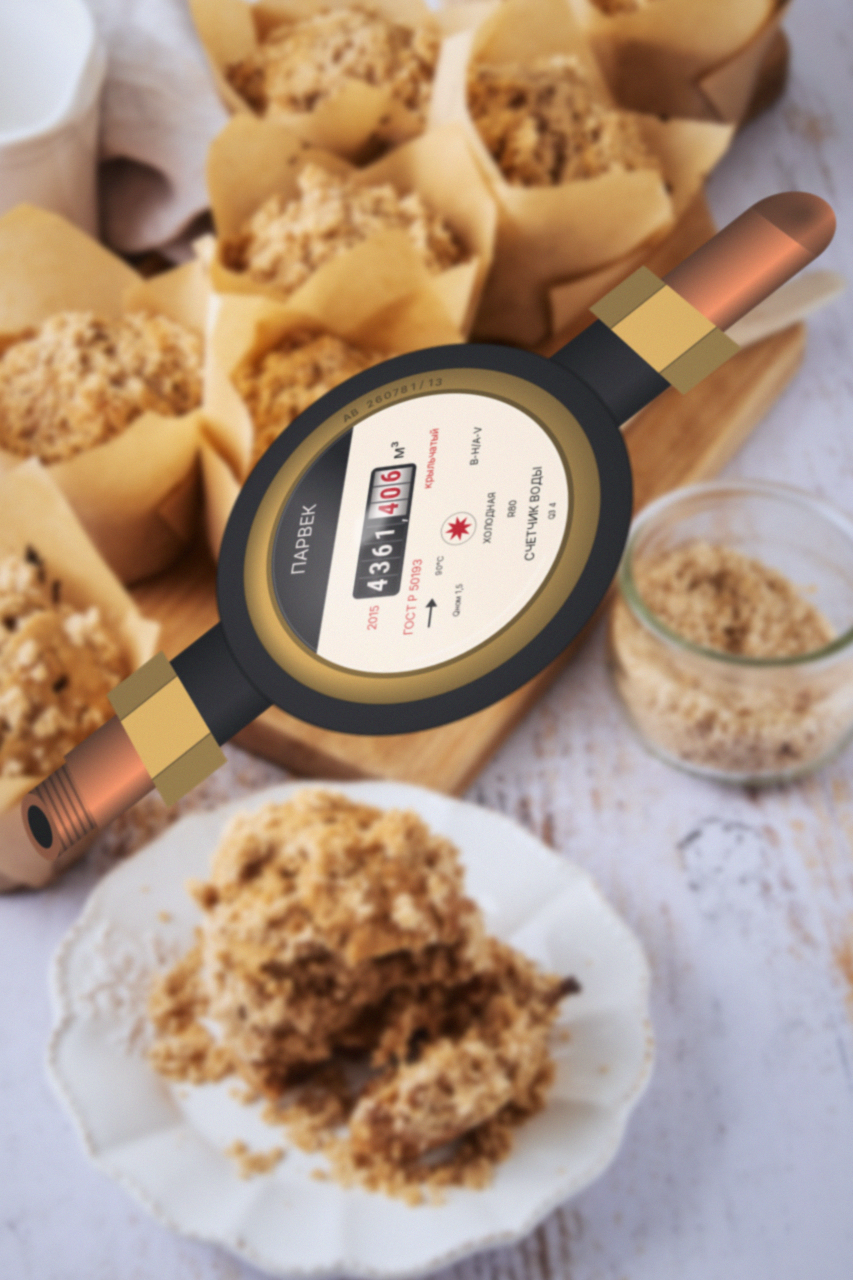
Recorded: value=4361.406 unit=m³
